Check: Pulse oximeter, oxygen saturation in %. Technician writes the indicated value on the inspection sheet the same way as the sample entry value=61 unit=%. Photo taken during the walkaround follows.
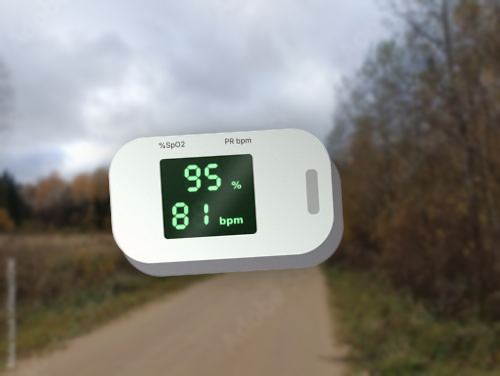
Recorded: value=95 unit=%
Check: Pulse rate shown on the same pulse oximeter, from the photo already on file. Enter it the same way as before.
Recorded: value=81 unit=bpm
